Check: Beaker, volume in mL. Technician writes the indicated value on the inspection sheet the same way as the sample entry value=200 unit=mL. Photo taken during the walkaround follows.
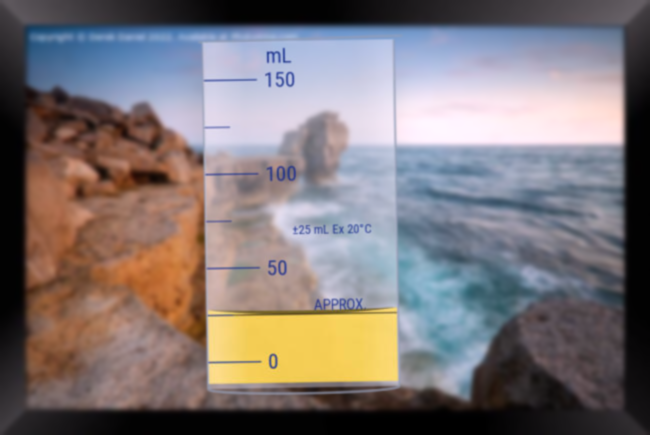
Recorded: value=25 unit=mL
